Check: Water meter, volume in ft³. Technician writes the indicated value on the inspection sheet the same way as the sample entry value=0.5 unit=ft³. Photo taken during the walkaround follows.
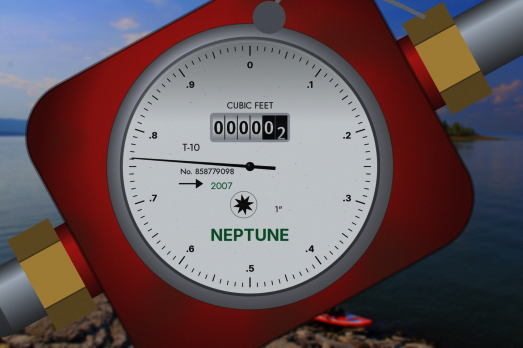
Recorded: value=1.76 unit=ft³
